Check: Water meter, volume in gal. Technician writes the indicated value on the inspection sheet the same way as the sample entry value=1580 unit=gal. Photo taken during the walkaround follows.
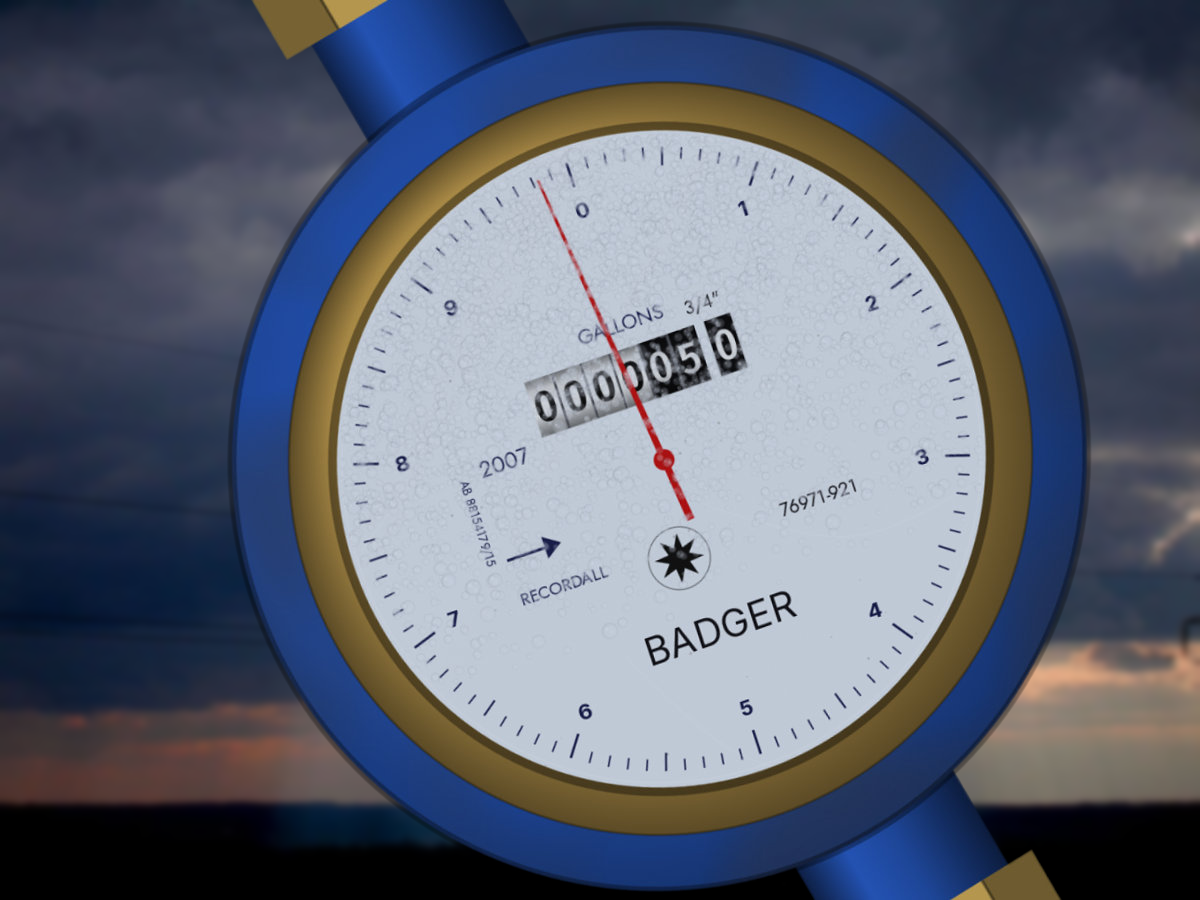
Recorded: value=49.8 unit=gal
